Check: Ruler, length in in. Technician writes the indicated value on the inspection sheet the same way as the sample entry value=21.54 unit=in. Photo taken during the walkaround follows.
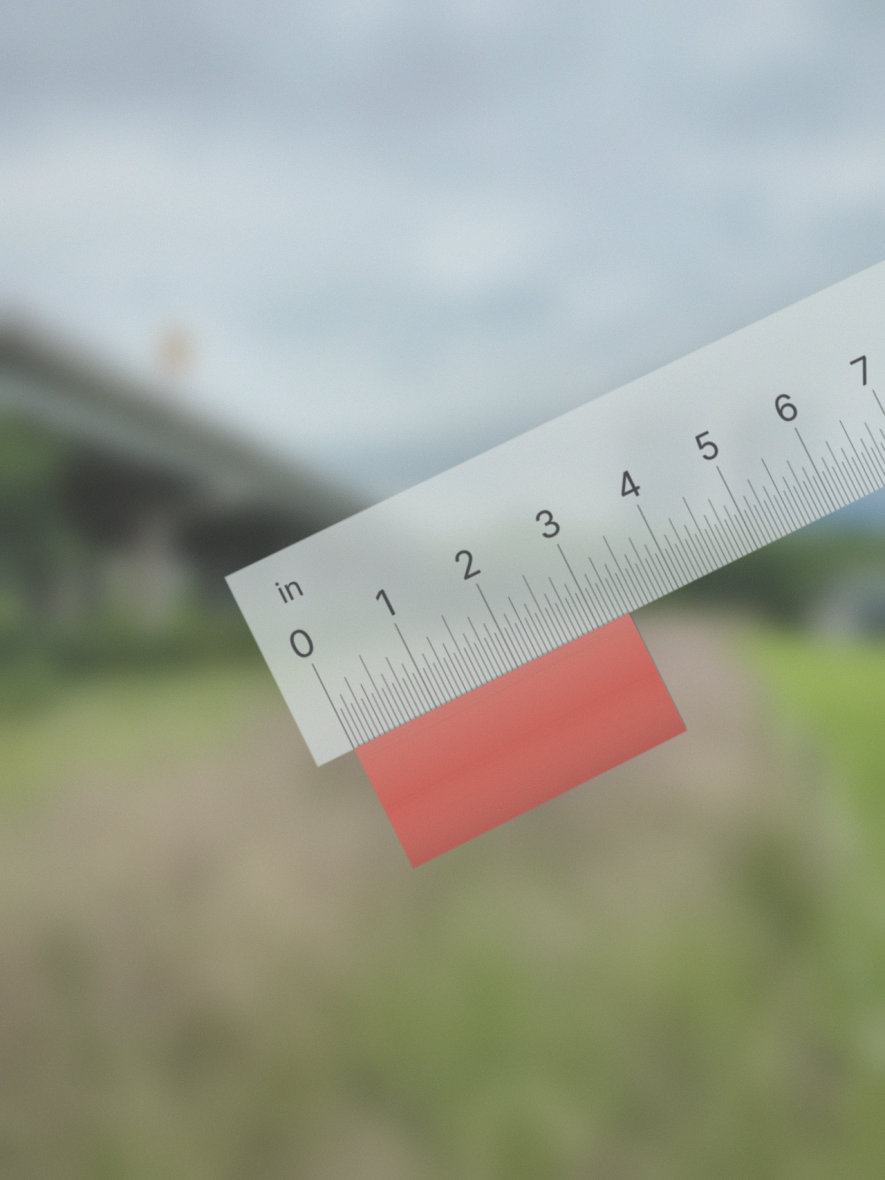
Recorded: value=3.375 unit=in
